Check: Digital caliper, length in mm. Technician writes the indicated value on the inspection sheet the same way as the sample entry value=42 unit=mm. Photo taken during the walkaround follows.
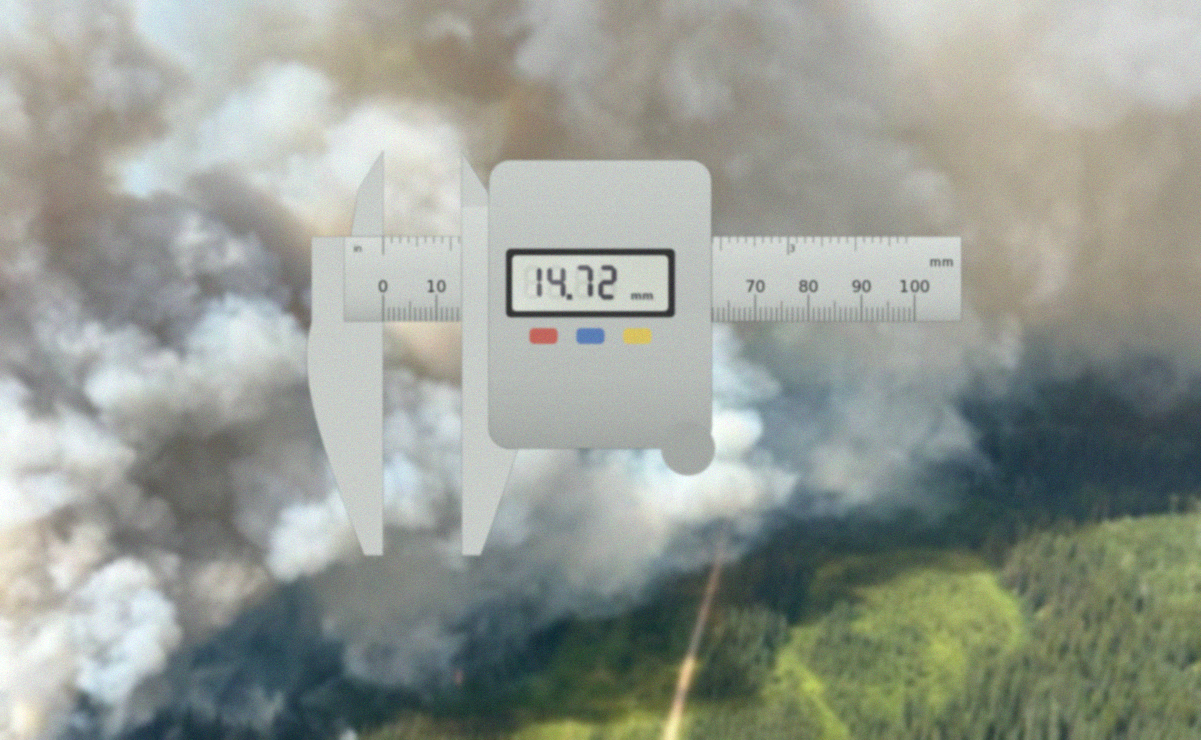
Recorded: value=14.72 unit=mm
